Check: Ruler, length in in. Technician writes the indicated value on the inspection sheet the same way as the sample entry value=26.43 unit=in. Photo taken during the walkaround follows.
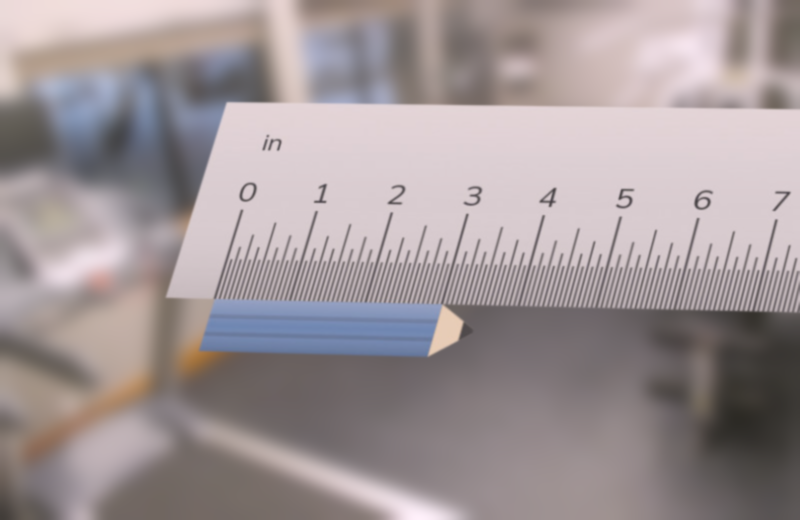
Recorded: value=3.5 unit=in
